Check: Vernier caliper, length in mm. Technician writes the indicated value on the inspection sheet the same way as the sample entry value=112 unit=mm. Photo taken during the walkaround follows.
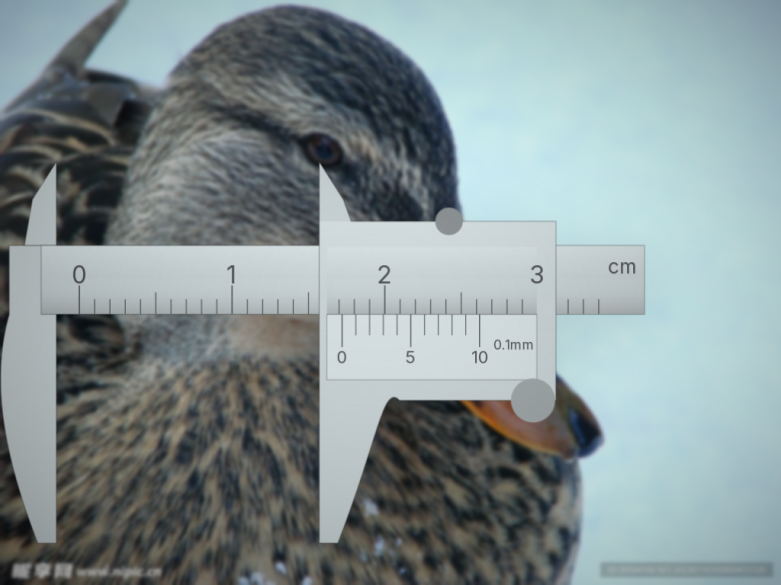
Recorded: value=17.2 unit=mm
